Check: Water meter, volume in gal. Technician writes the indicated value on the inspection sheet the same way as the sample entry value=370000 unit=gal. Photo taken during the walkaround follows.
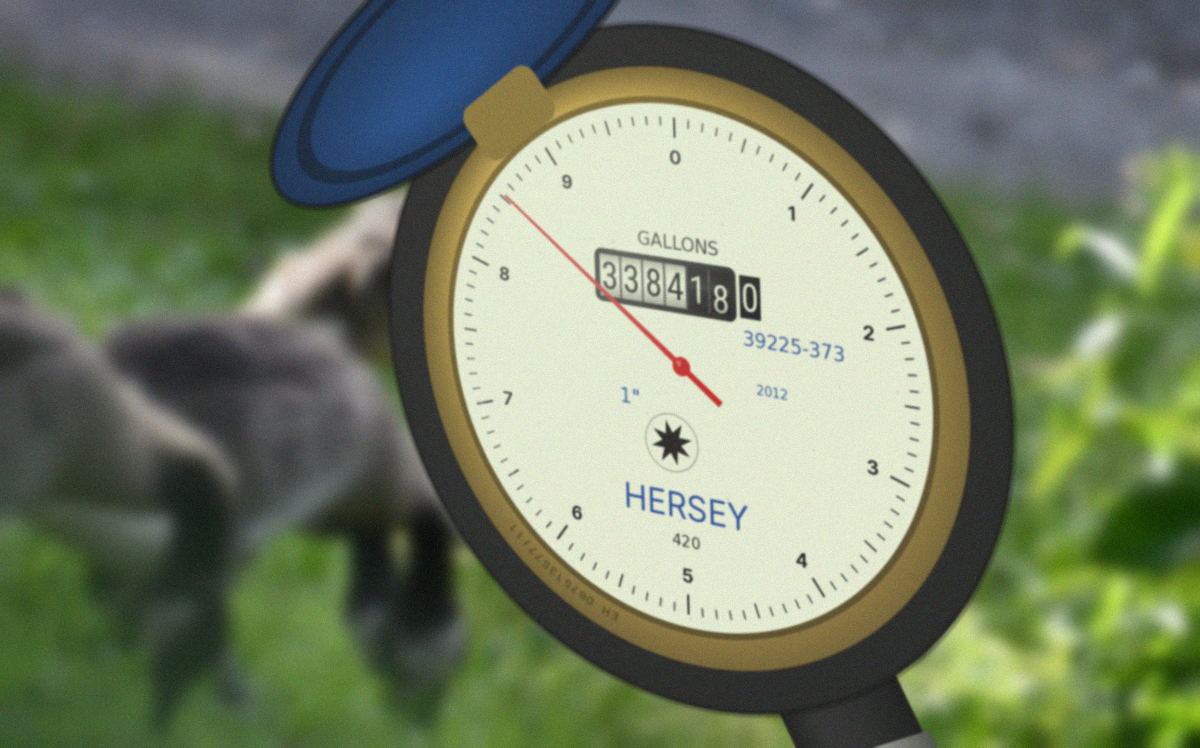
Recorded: value=3384178.5 unit=gal
